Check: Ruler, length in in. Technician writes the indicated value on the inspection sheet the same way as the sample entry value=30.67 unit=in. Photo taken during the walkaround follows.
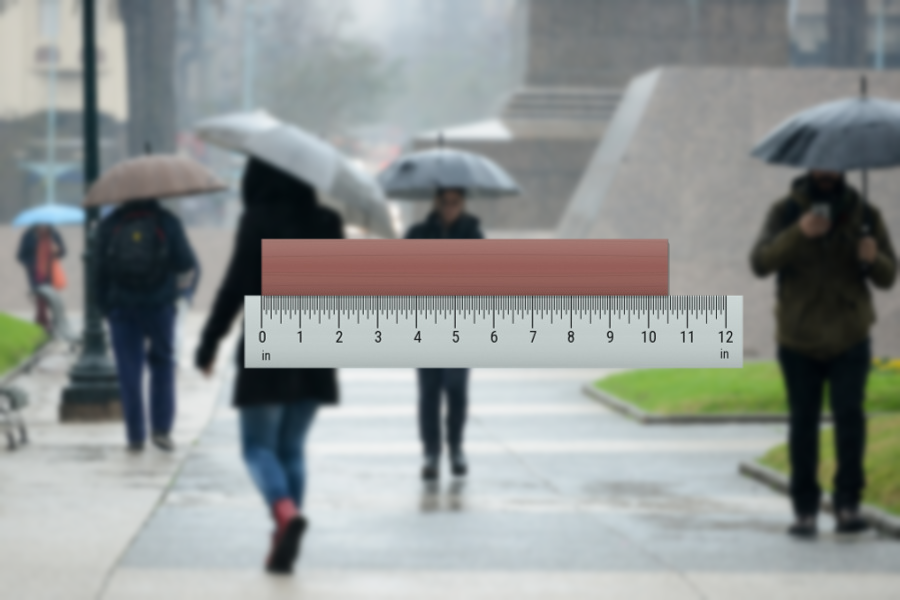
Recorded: value=10.5 unit=in
